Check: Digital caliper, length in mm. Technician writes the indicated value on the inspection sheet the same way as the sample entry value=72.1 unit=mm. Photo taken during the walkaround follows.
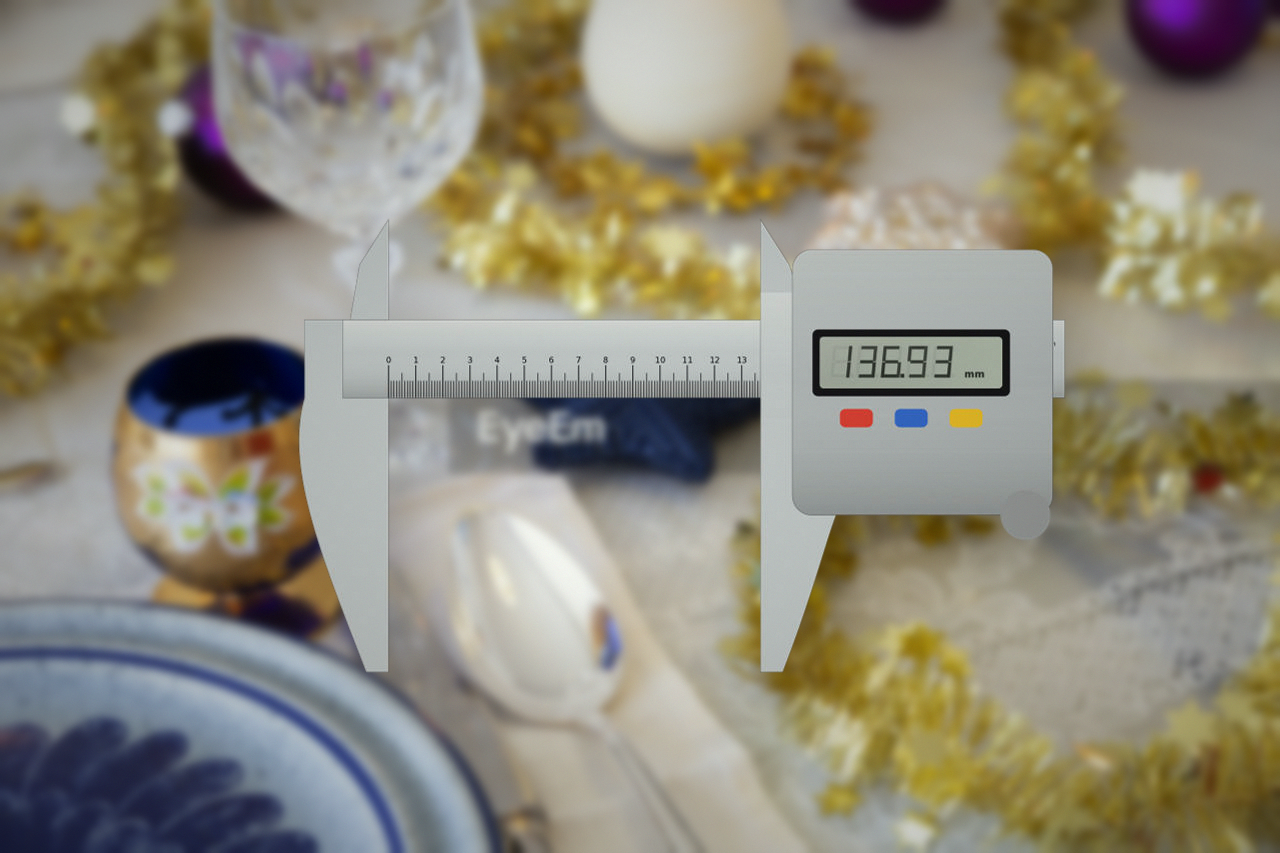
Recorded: value=136.93 unit=mm
